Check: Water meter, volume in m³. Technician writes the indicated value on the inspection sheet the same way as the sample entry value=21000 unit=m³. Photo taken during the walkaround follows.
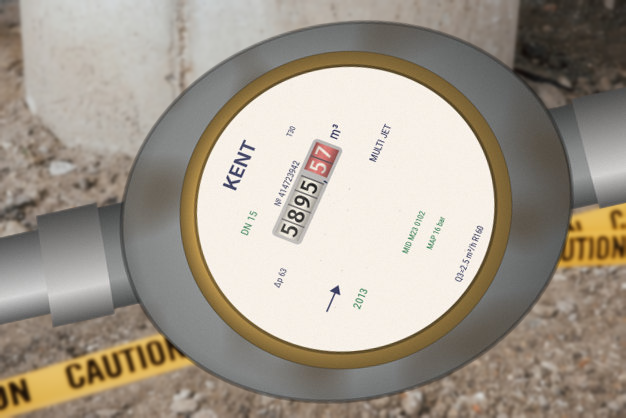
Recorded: value=5895.57 unit=m³
